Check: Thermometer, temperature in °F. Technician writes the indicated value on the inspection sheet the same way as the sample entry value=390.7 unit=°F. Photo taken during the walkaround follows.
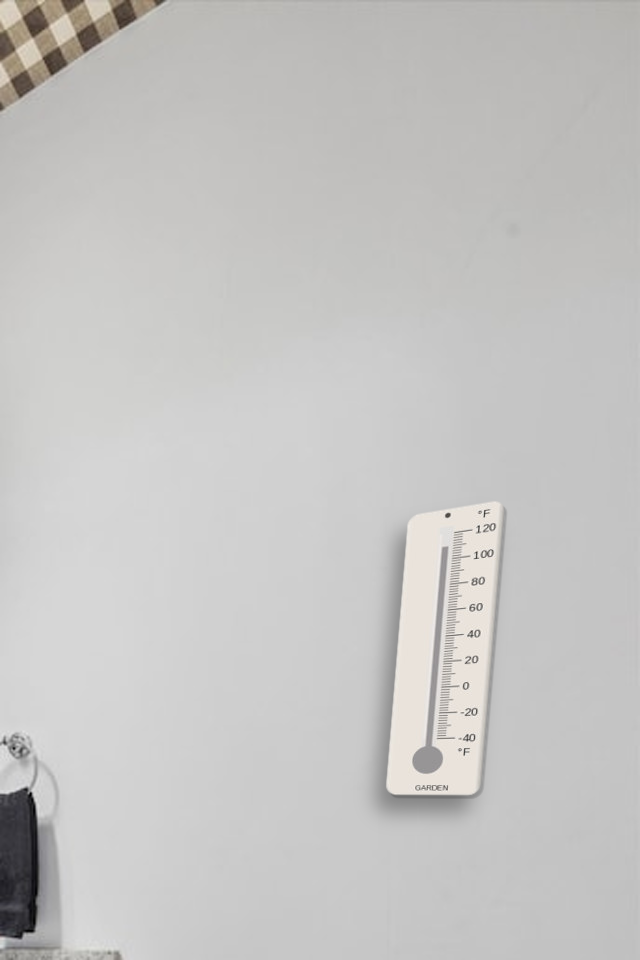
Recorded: value=110 unit=°F
